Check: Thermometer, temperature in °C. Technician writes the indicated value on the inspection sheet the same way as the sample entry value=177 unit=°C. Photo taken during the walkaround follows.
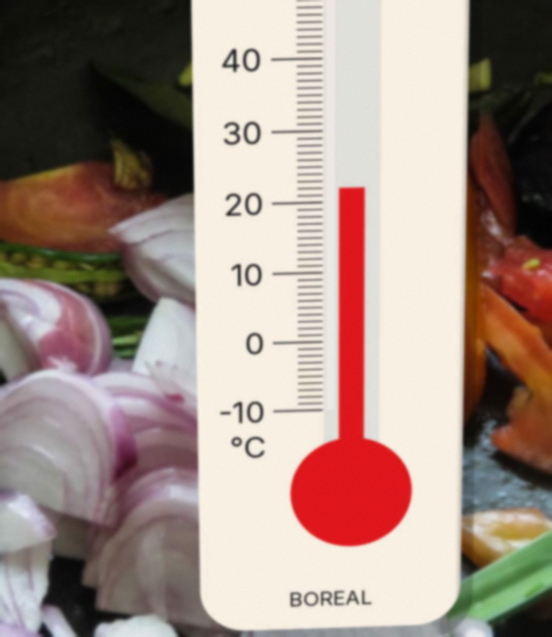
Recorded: value=22 unit=°C
